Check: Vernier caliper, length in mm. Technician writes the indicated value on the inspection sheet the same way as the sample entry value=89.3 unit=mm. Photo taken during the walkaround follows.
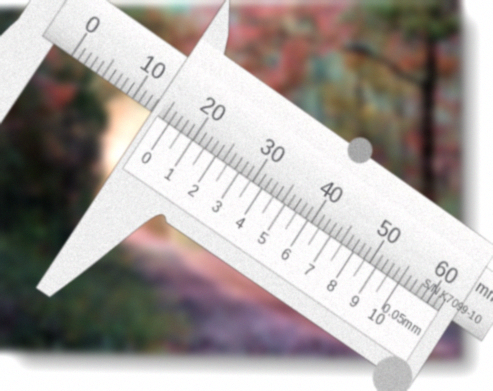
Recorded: value=16.0 unit=mm
